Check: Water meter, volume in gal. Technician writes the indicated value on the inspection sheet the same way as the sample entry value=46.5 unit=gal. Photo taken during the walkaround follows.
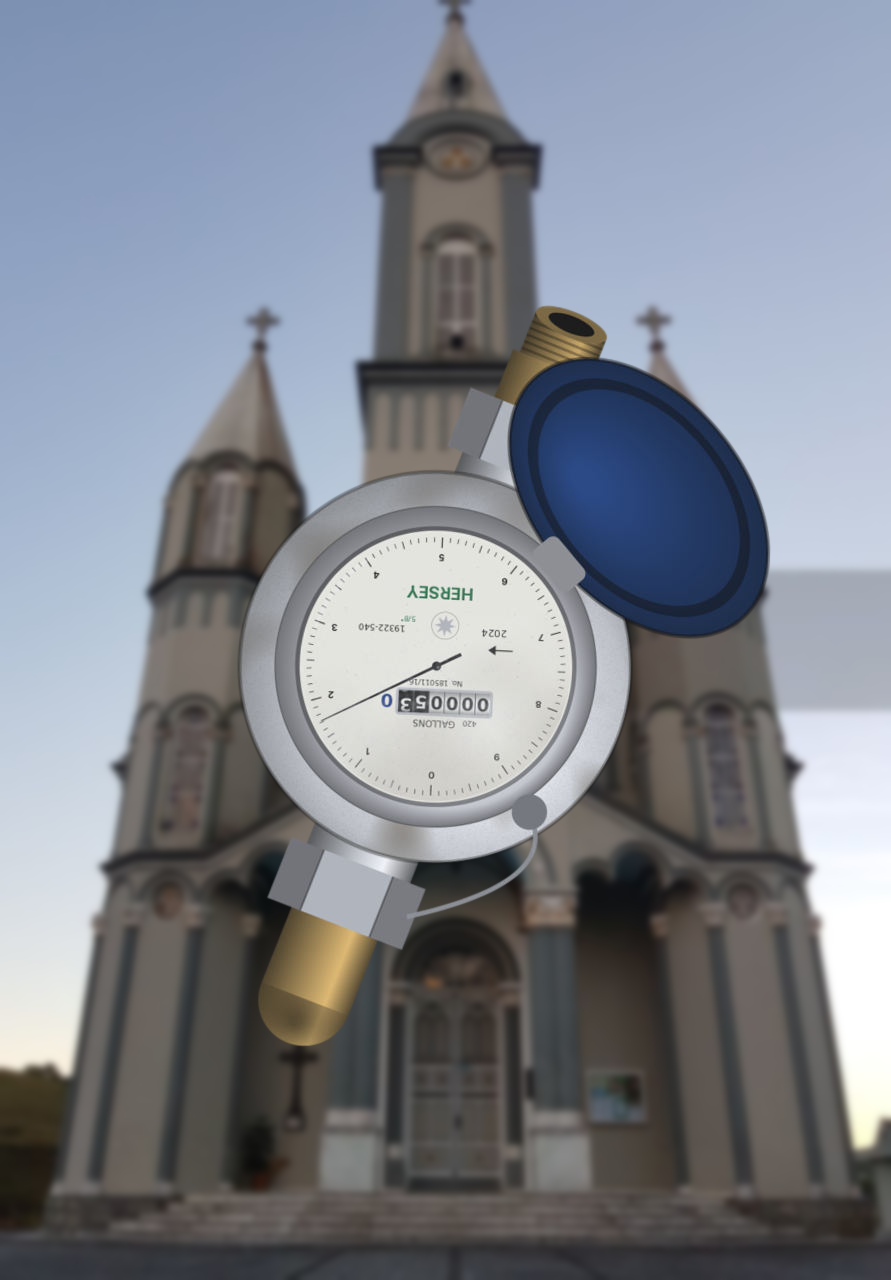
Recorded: value=531.7 unit=gal
